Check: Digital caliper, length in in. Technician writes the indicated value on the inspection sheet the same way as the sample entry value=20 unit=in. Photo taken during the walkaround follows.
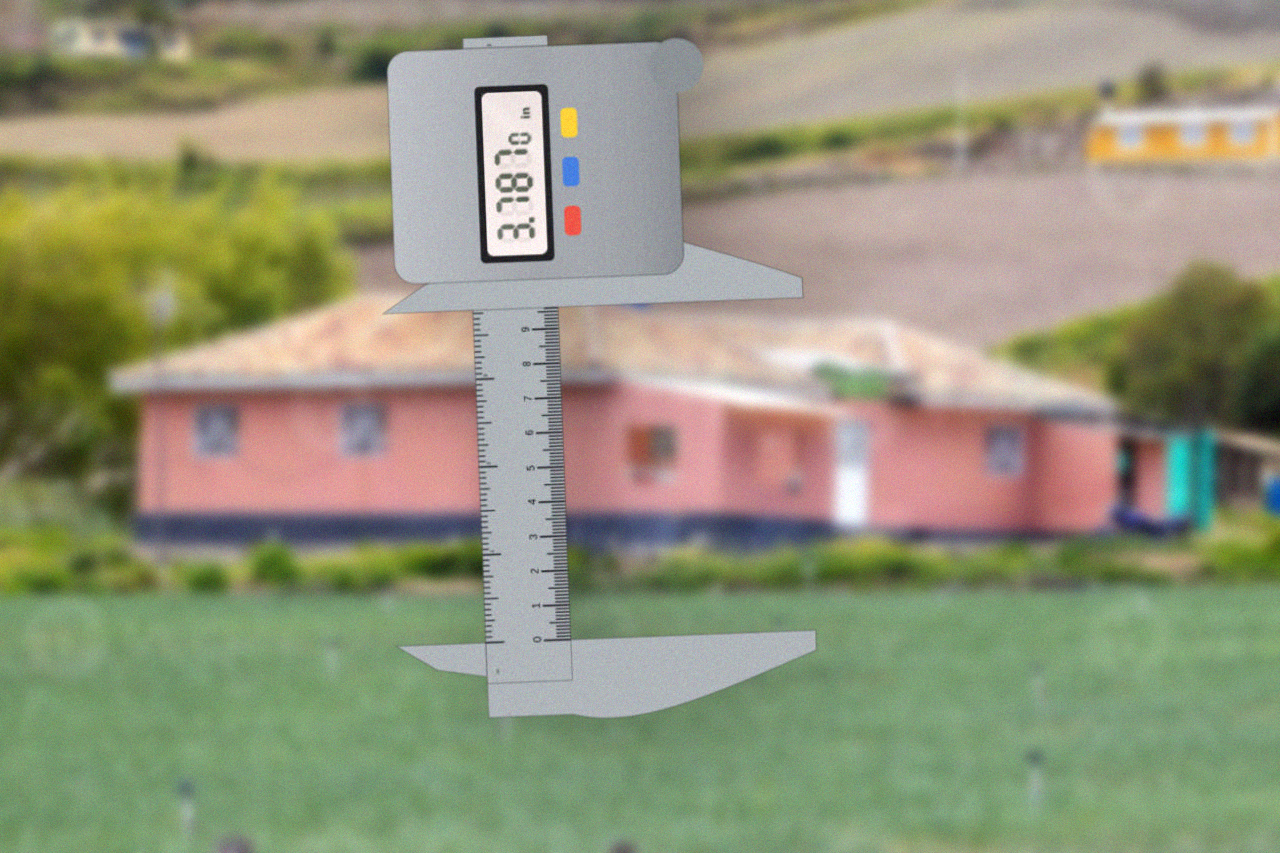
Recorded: value=3.7870 unit=in
